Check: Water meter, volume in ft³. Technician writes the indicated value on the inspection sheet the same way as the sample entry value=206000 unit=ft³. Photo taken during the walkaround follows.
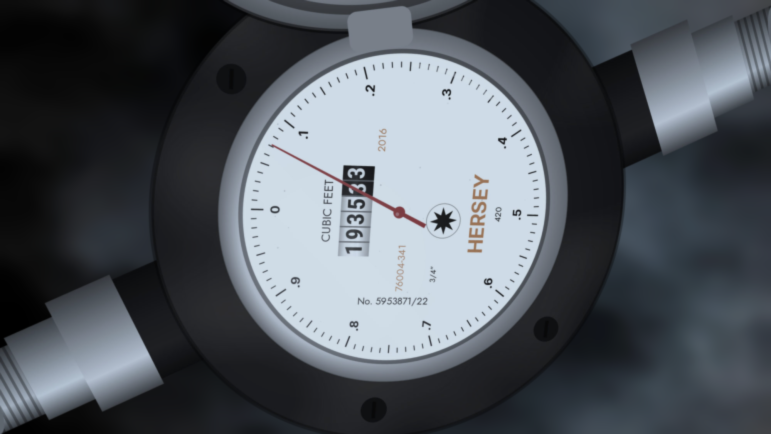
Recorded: value=193533.07 unit=ft³
